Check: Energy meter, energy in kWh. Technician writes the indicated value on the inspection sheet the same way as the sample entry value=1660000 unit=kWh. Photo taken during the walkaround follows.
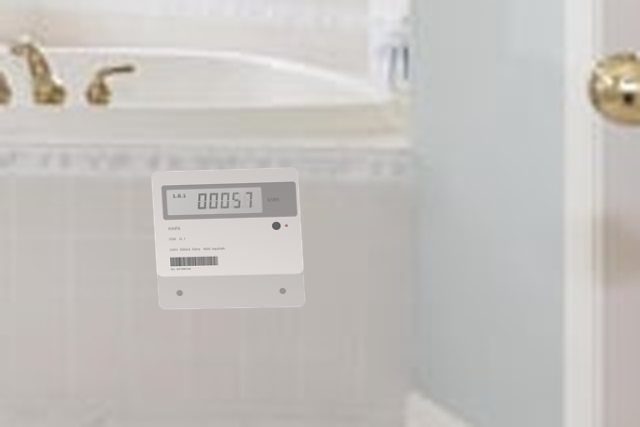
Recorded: value=57 unit=kWh
